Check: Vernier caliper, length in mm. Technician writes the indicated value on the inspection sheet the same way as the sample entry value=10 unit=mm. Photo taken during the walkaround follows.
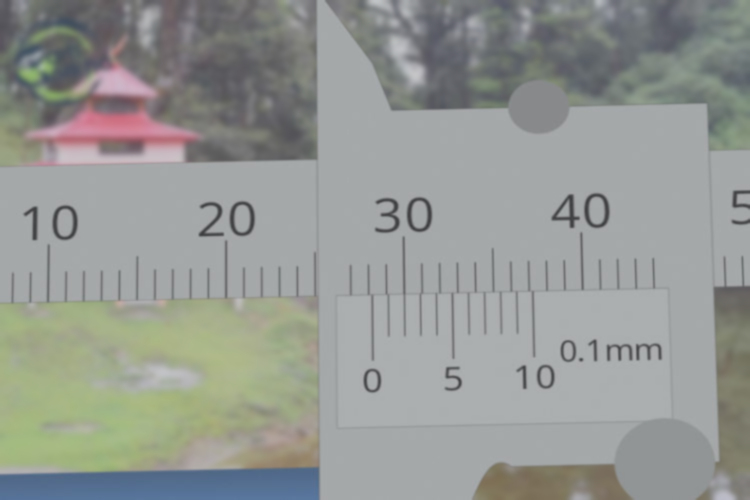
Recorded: value=28.2 unit=mm
